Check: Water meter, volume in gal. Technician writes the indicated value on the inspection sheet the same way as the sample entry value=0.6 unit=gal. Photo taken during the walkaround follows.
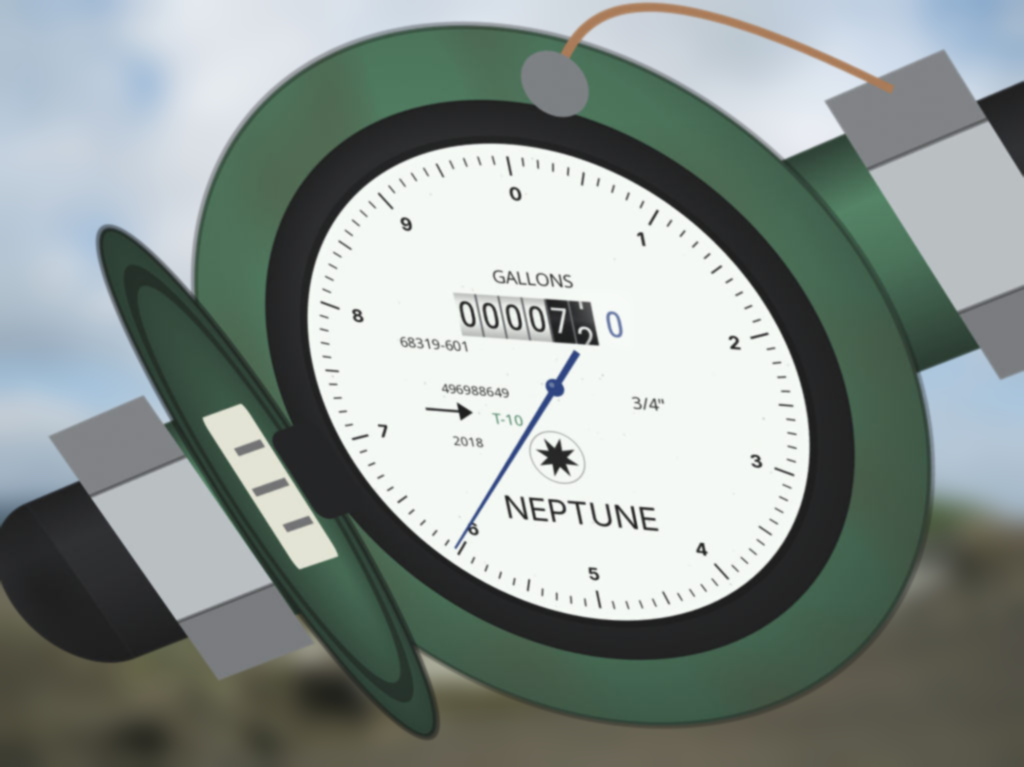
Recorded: value=716.0 unit=gal
